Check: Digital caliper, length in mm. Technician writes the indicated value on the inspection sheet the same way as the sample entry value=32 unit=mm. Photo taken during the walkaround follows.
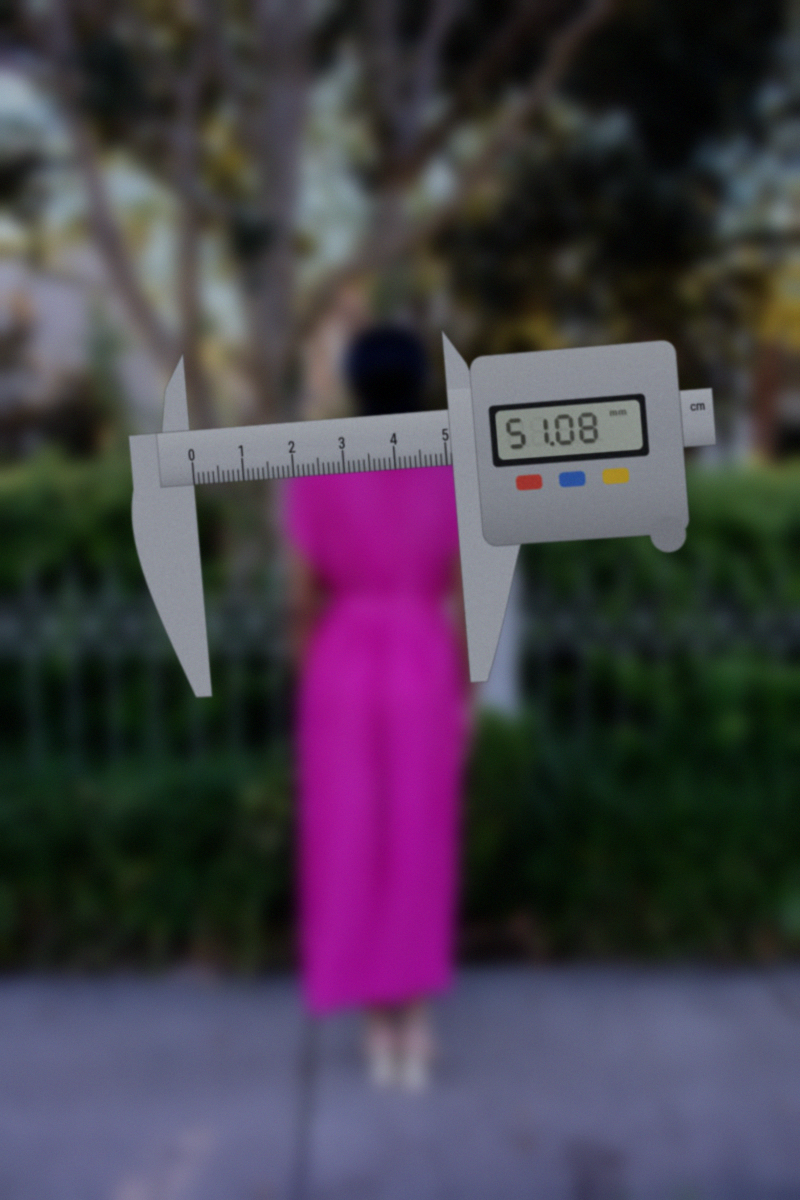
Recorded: value=51.08 unit=mm
